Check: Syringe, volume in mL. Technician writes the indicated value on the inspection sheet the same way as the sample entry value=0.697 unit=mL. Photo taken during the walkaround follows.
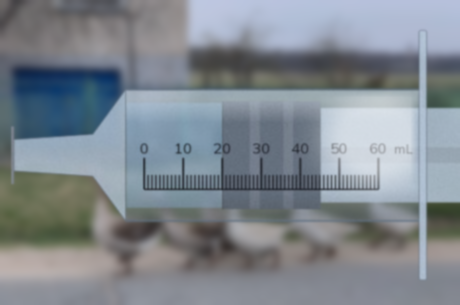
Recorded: value=20 unit=mL
